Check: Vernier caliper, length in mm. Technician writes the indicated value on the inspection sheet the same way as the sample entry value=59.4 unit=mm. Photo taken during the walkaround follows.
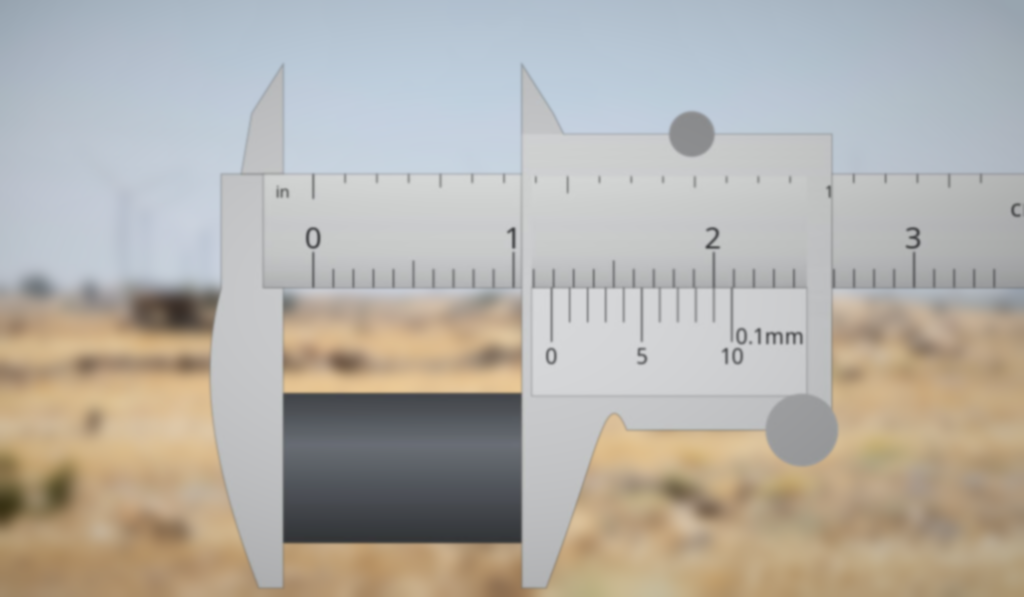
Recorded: value=11.9 unit=mm
